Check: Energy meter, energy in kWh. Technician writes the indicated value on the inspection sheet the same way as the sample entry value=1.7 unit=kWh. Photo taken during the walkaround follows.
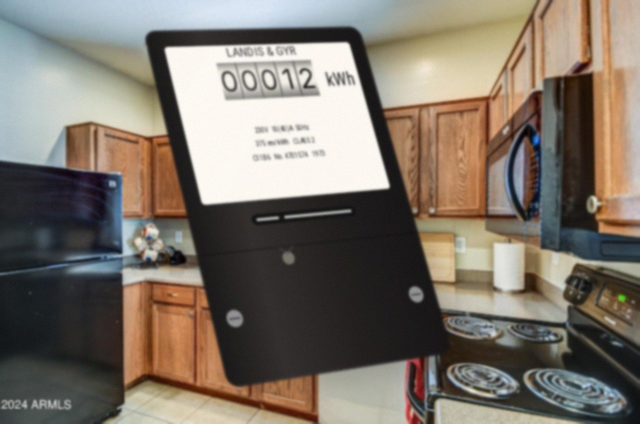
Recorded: value=12 unit=kWh
